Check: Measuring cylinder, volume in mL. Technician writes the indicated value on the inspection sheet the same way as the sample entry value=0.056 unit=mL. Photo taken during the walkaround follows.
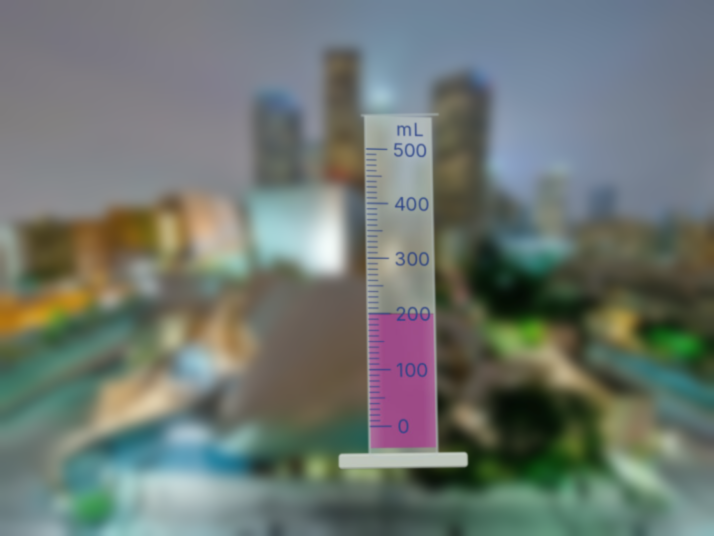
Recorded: value=200 unit=mL
